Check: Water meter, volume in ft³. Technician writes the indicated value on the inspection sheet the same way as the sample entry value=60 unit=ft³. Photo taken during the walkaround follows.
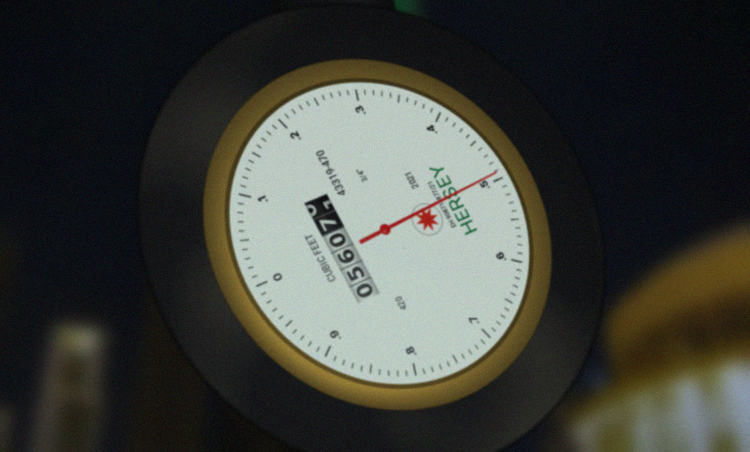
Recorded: value=56070.49 unit=ft³
